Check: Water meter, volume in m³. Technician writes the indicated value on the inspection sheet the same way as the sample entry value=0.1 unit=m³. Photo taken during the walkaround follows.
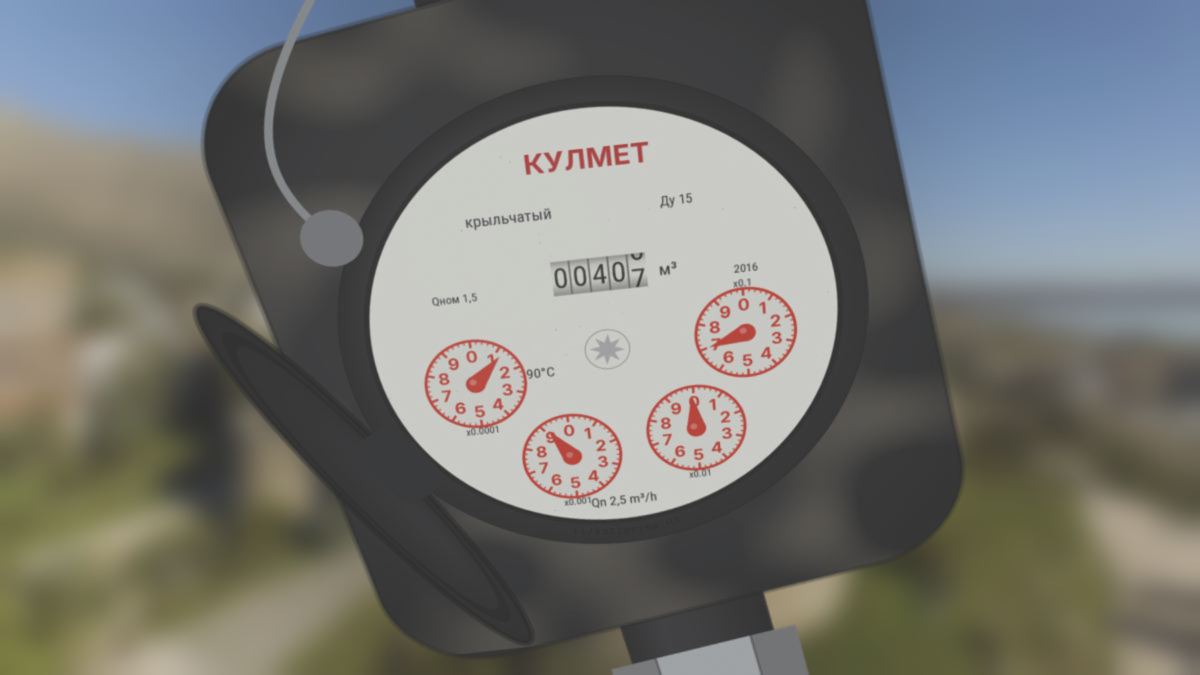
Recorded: value=406.6991 unit=m³
